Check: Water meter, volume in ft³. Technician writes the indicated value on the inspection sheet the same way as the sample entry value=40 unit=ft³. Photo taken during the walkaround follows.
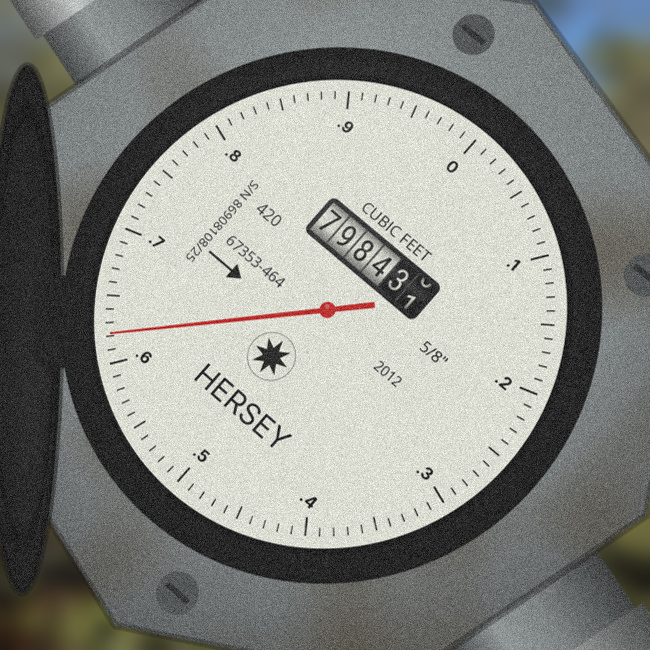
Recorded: value=798430.62 unit=ft³
